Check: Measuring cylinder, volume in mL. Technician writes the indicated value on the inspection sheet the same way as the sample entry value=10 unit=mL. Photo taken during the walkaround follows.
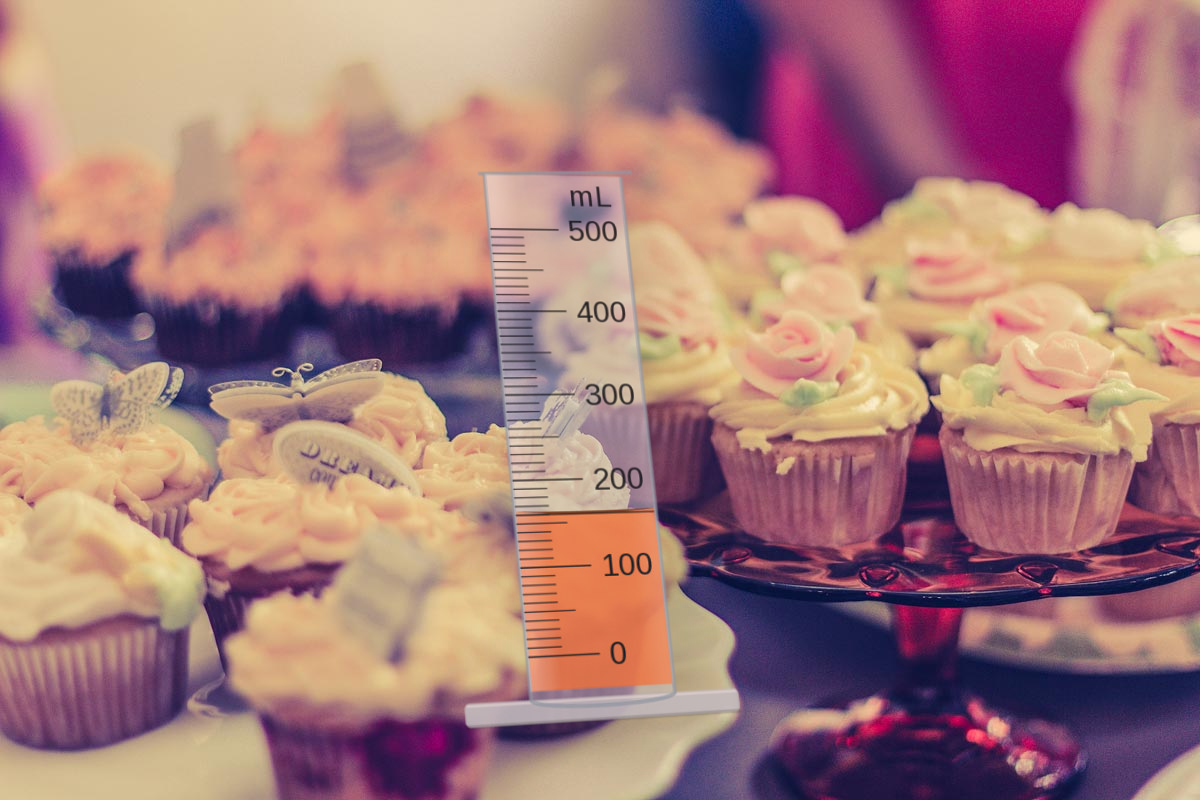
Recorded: value=160 unit=mL
